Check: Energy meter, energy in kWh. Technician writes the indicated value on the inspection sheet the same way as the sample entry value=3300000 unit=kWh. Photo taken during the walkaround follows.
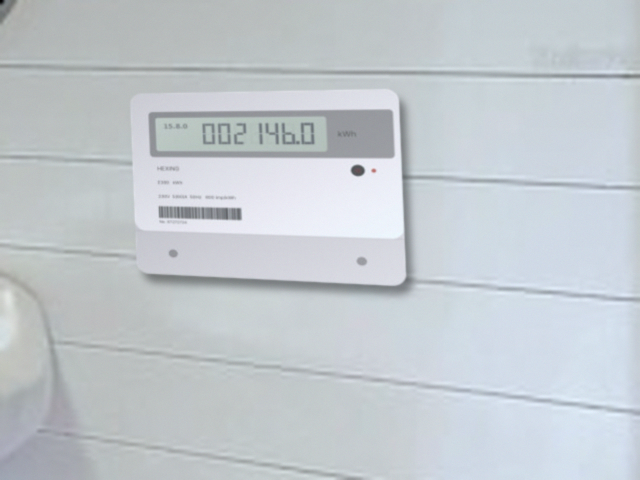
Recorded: value=2146.0 unit=kWh
